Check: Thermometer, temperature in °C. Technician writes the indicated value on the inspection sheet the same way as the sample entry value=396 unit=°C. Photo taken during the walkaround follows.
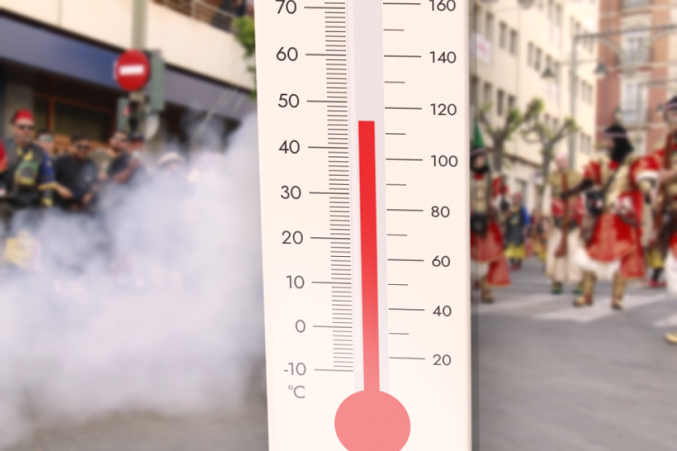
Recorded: value=46 unit=°C
